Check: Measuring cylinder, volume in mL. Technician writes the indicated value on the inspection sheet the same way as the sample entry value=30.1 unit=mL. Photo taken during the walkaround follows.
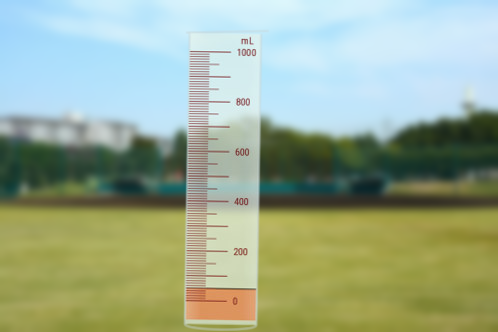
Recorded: value=50 unit=mL
